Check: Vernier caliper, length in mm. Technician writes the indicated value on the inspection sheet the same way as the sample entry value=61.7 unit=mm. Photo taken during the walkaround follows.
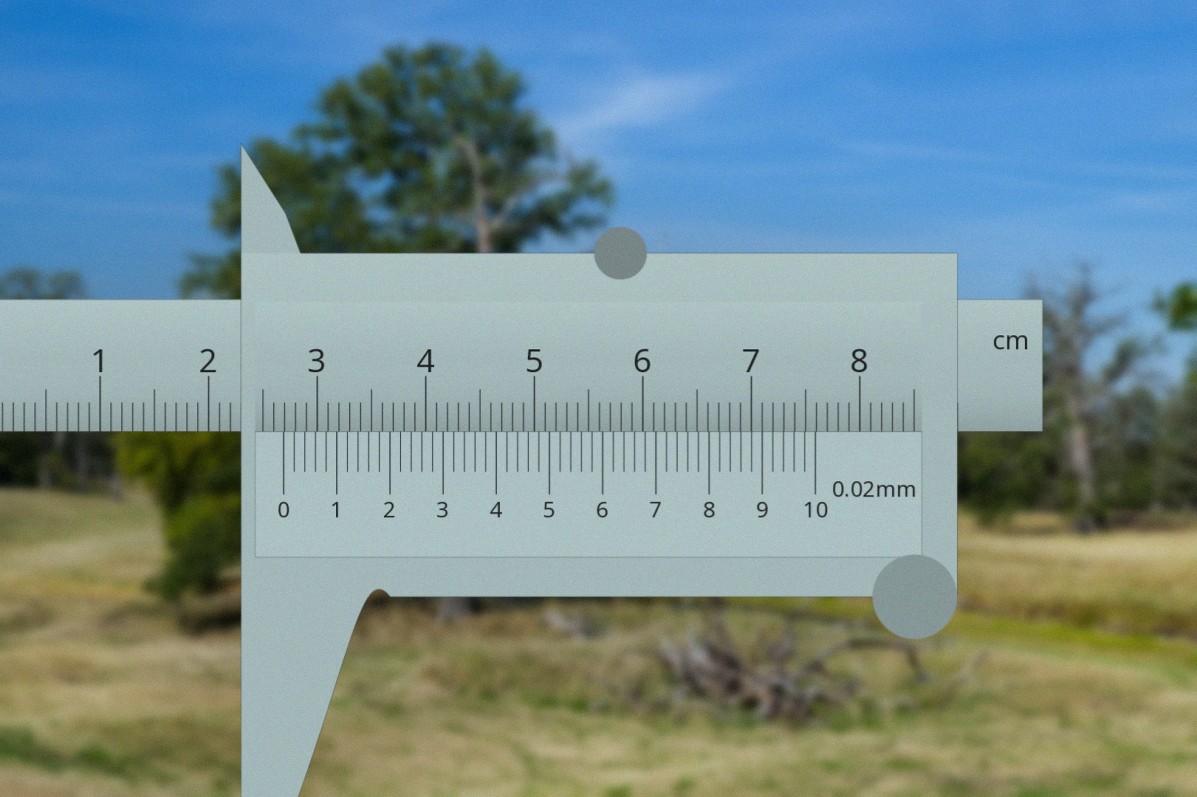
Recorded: value=26.9 unit=mm
